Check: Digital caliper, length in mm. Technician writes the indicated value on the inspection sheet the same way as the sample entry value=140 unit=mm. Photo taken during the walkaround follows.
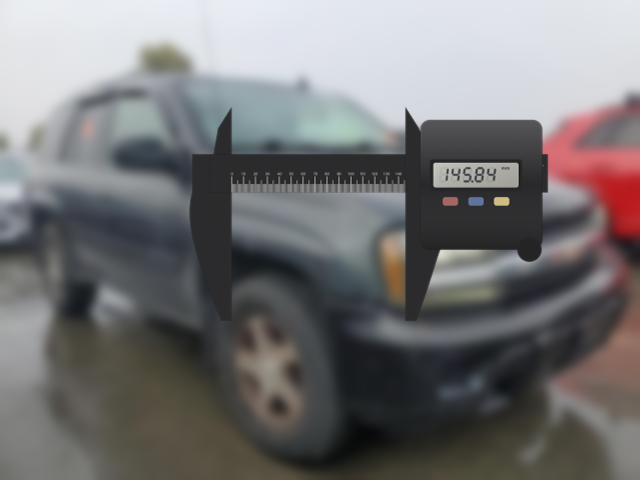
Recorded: value=145.84 unit=mm
